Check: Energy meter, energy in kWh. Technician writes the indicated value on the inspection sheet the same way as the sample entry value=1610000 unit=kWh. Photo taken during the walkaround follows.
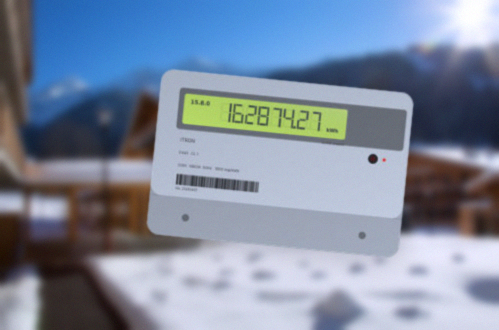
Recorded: value=162874.27 unit=kWh
